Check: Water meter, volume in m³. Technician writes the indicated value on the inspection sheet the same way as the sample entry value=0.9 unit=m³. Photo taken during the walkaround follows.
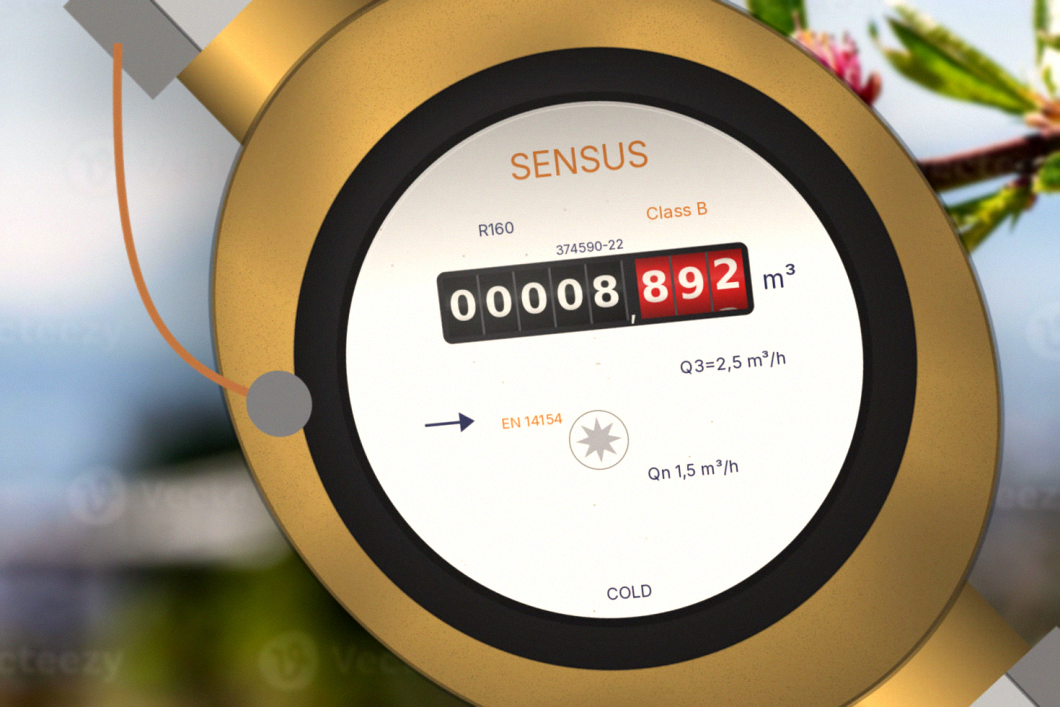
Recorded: value=8.892 unit=m³
